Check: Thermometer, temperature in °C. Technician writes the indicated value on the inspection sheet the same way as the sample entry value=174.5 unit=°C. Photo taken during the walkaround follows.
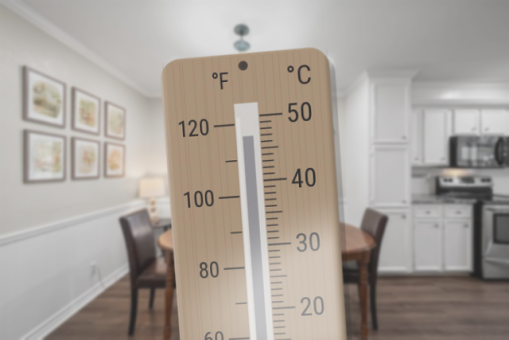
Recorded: value=47 unit=°C
